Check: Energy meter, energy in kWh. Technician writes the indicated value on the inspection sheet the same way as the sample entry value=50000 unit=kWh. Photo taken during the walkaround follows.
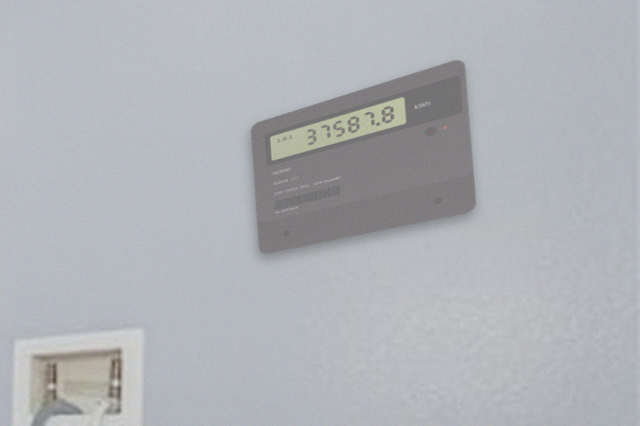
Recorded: value=37587.8 unit=kWh
